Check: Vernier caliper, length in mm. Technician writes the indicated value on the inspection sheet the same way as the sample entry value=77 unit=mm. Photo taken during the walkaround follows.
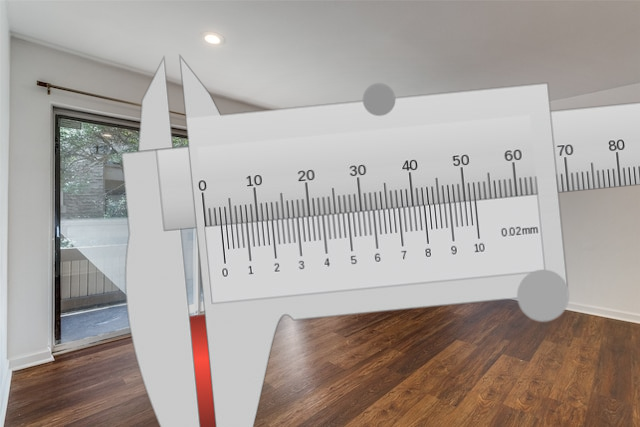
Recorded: value=3.0 unit=mm
